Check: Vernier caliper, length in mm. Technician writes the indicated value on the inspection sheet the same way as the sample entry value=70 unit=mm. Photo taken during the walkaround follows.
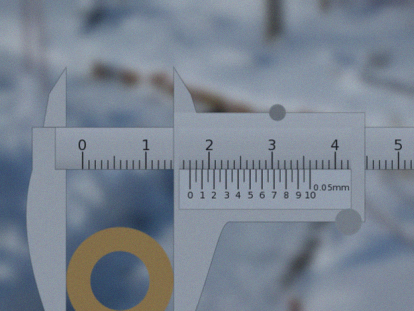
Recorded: value=17.0 unit=mm
